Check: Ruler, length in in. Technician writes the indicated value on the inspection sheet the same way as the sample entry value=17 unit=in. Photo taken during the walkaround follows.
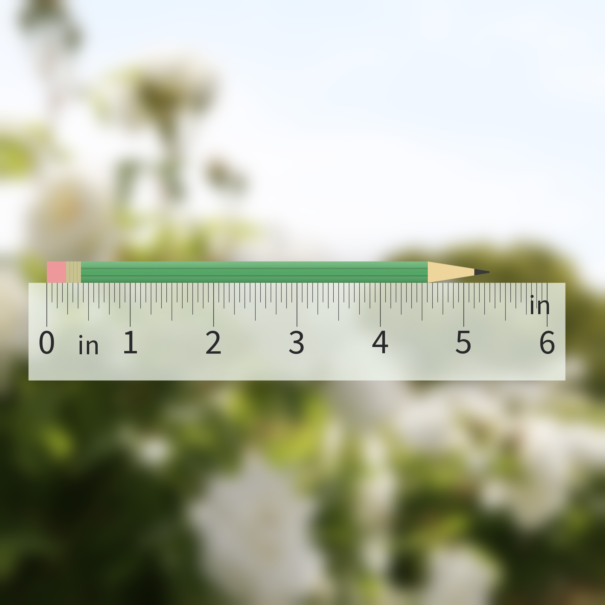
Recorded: value=5.3125 unit=in
